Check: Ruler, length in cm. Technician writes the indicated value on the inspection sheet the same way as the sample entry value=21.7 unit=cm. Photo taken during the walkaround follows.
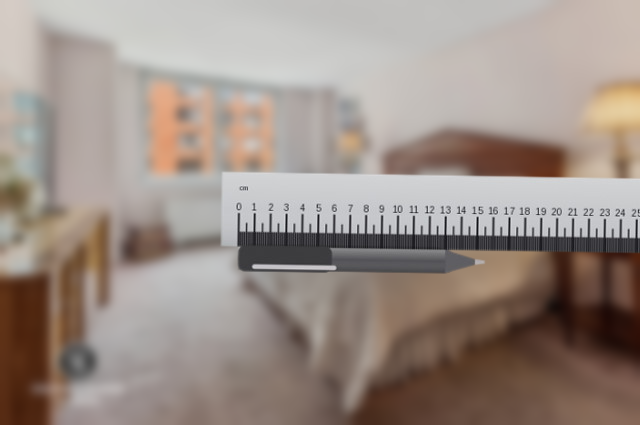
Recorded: value=15.5 unit=cm
